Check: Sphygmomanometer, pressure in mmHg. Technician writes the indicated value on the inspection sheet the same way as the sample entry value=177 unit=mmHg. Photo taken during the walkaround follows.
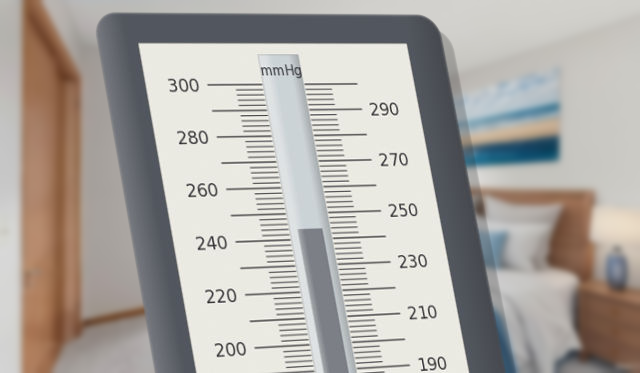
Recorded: value=244 unit=mmHg
